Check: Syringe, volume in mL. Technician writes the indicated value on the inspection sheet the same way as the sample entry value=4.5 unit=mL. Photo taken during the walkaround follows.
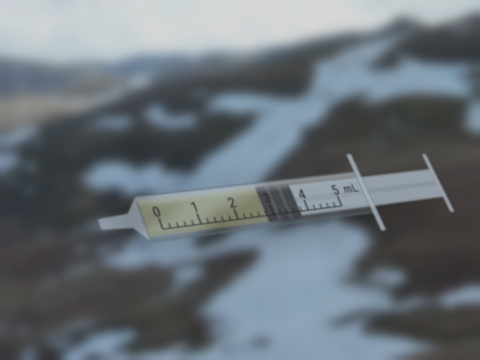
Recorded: value=2.8 unit=mL
